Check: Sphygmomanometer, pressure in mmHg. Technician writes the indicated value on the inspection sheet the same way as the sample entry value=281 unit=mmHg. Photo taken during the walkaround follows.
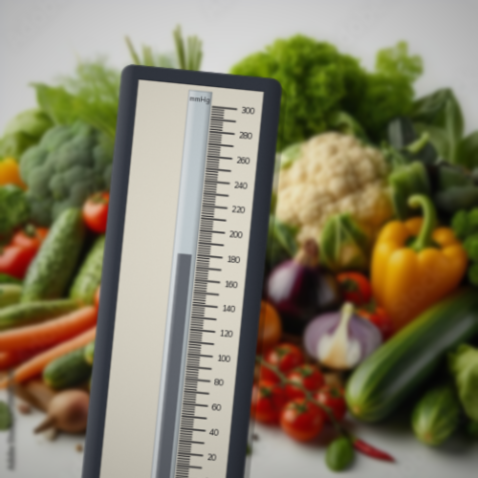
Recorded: value=180 unit=mmHg
